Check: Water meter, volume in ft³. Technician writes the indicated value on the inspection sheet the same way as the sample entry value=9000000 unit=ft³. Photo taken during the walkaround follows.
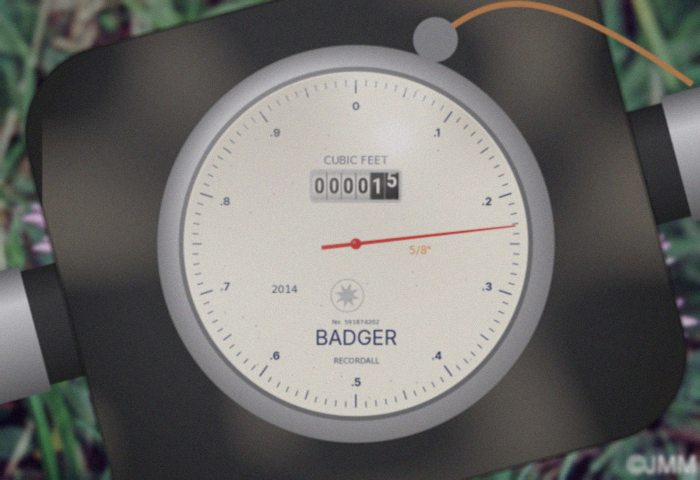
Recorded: value=15.23 unit=ft³
